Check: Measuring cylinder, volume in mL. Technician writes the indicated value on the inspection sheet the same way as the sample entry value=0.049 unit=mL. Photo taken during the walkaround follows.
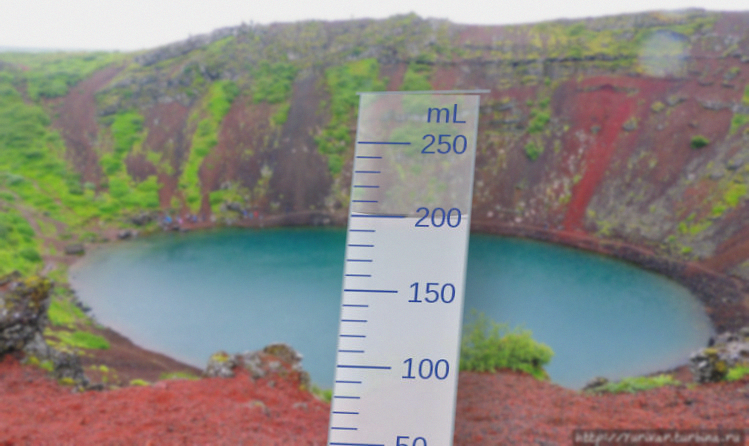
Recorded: value=200 unit=mL
